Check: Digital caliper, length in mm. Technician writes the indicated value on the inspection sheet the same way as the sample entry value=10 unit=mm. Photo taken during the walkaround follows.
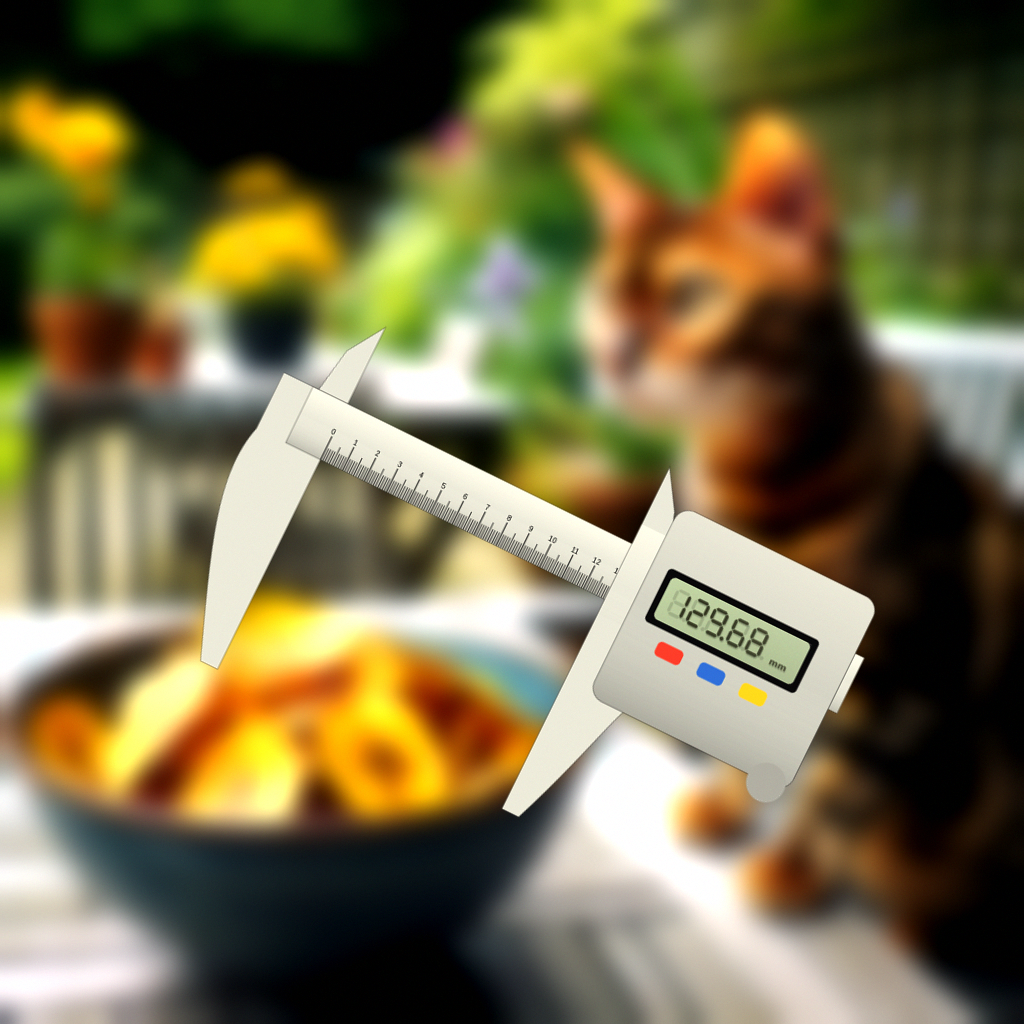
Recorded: value=129.68 unit=mm
